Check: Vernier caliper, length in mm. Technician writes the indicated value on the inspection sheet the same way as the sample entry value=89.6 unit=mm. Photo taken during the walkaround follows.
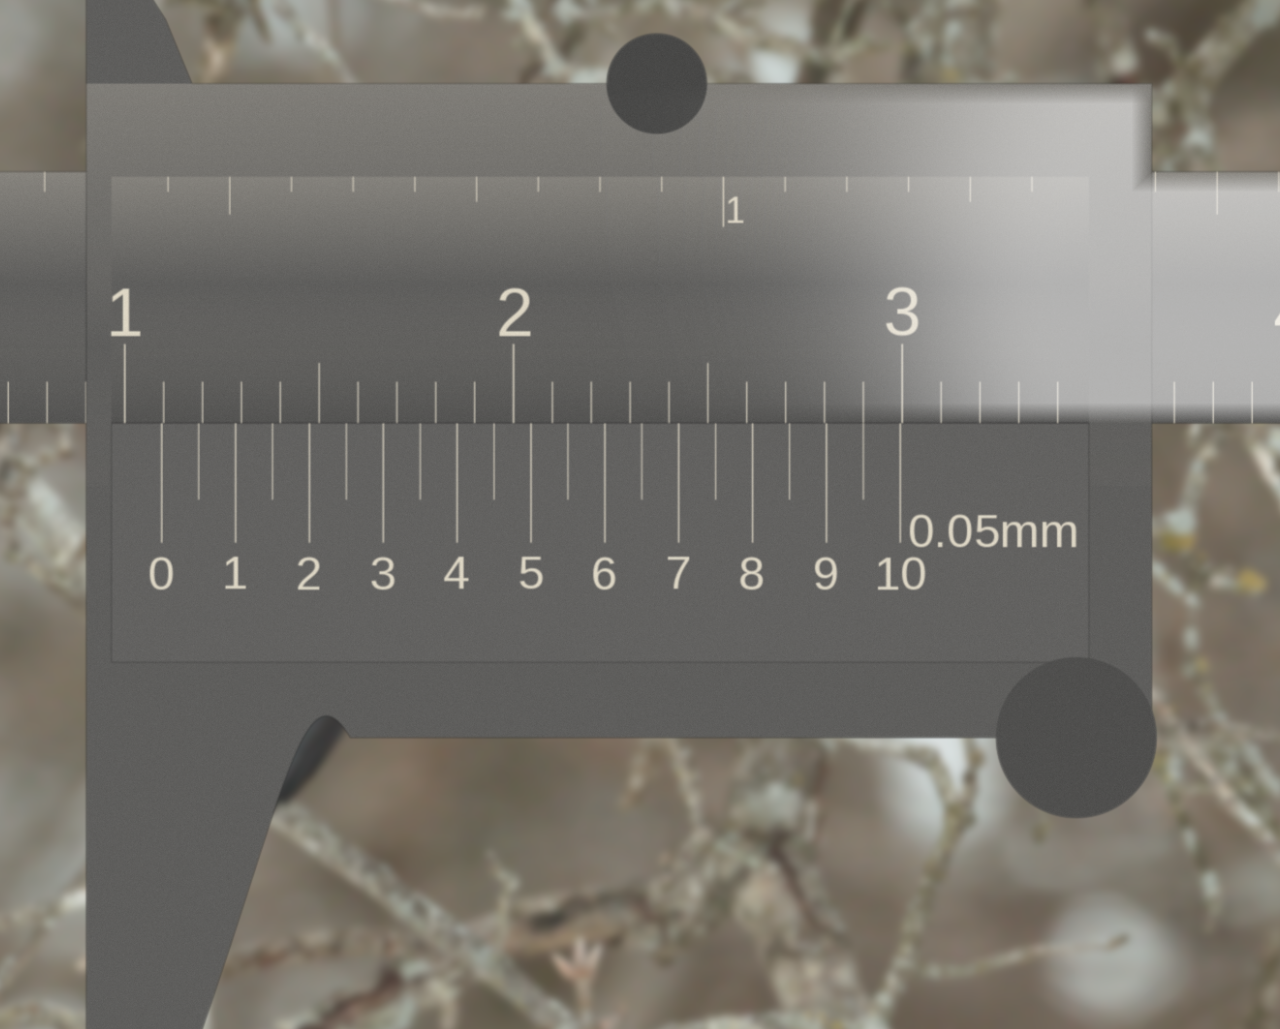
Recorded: value=10.95 unit=mm
